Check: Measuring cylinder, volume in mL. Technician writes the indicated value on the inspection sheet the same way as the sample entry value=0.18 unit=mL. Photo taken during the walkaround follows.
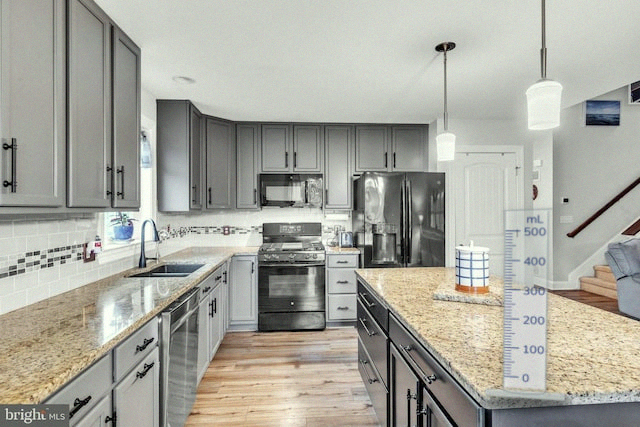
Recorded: value=300 unit=mL
